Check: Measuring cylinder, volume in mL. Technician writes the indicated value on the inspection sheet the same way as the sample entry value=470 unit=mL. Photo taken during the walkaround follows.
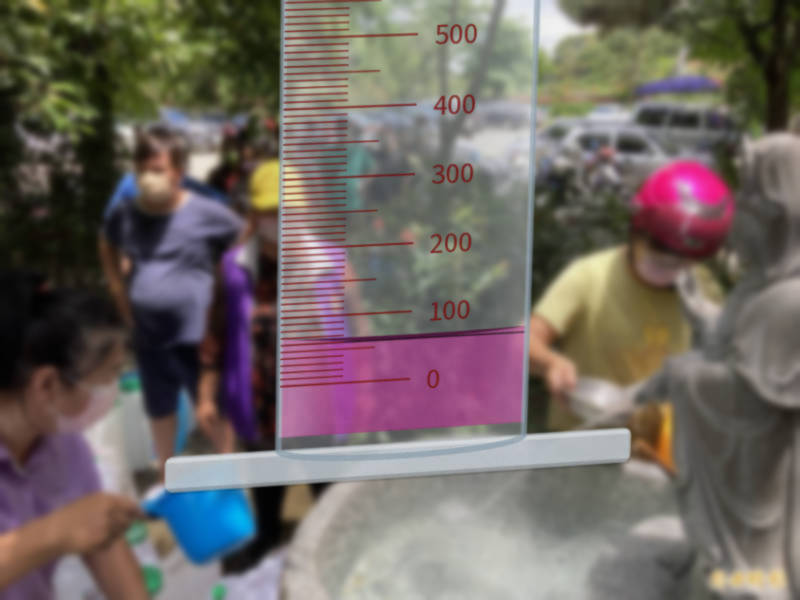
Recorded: value=60 unit=mL
